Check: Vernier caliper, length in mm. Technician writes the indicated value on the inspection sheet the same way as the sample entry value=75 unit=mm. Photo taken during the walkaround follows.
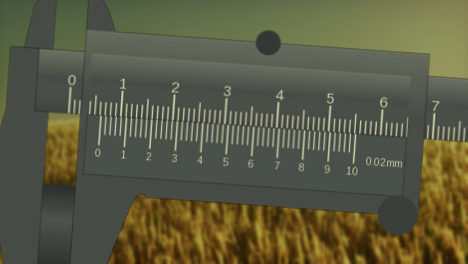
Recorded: value=6.2 unit=mm
